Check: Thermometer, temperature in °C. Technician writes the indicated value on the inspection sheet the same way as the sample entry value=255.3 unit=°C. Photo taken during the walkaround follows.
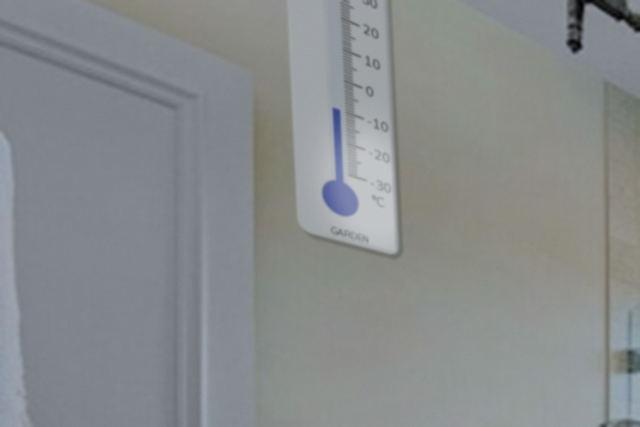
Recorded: value=-10 unit=°C
